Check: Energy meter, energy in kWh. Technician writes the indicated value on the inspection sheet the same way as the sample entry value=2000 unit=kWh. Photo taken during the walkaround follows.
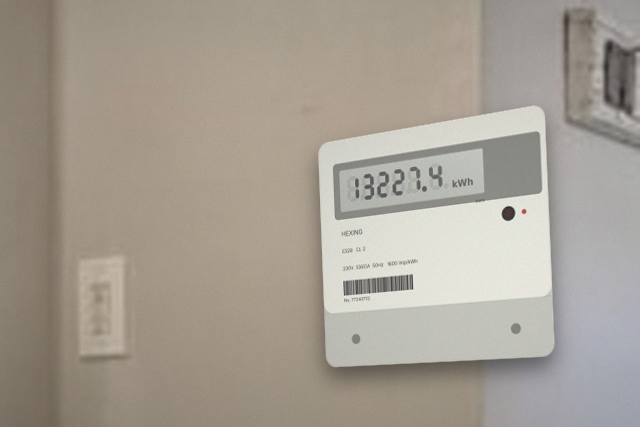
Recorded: value=13227.4 unit=kWh
